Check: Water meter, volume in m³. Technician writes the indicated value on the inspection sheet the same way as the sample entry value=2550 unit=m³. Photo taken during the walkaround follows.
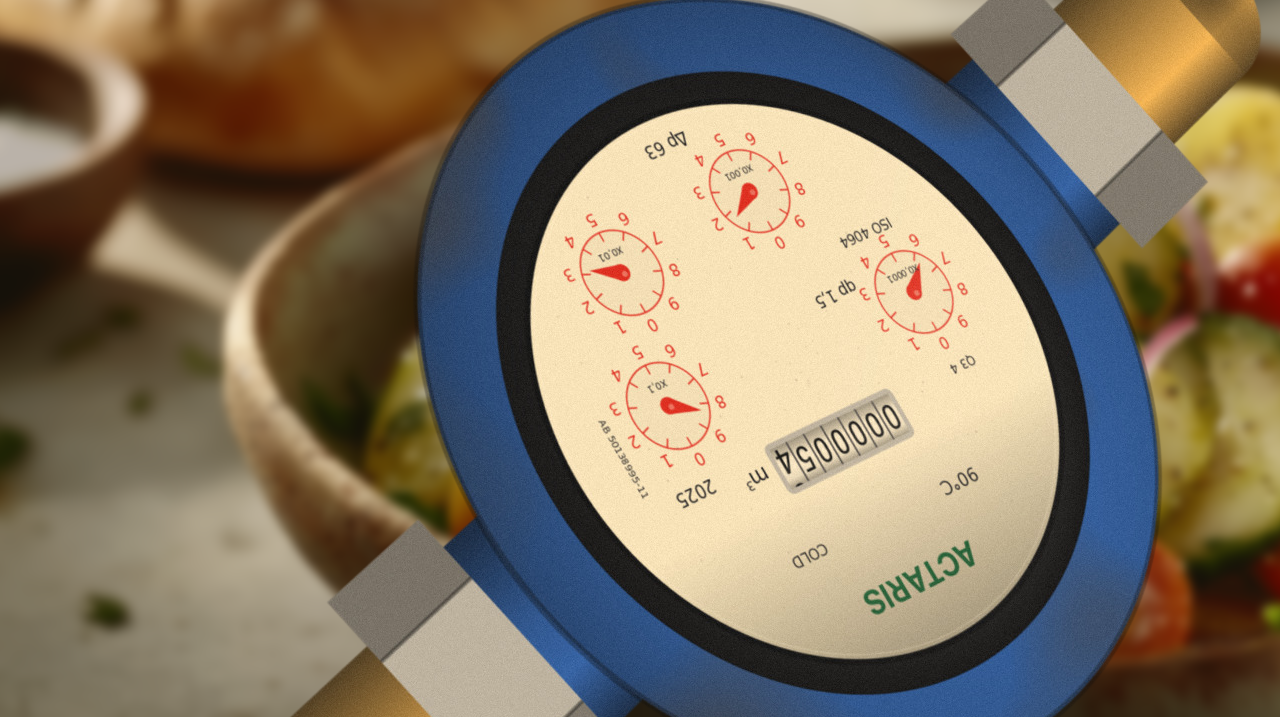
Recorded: value=53.8316 unit=m³
